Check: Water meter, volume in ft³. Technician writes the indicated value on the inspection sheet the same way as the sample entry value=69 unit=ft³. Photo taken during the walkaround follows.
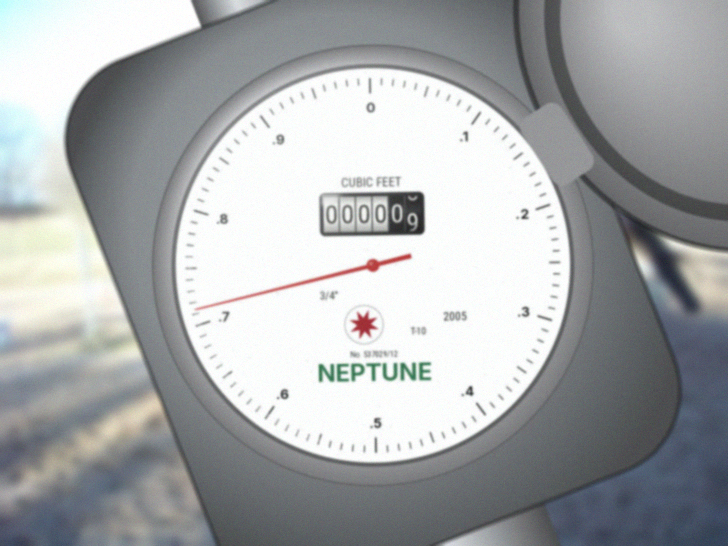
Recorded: value=8.71 unit=ft³
